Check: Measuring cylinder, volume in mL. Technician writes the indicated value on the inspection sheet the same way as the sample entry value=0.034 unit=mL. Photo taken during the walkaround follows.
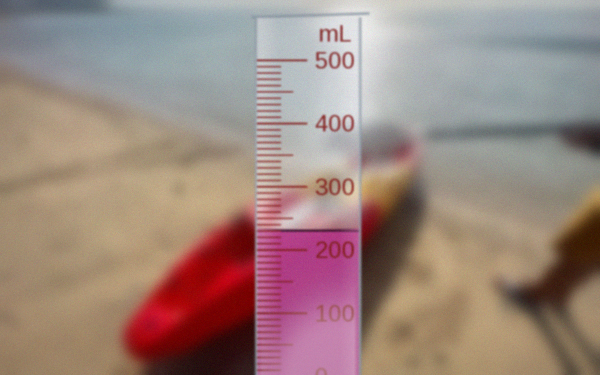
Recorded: value=230 unit=mL
